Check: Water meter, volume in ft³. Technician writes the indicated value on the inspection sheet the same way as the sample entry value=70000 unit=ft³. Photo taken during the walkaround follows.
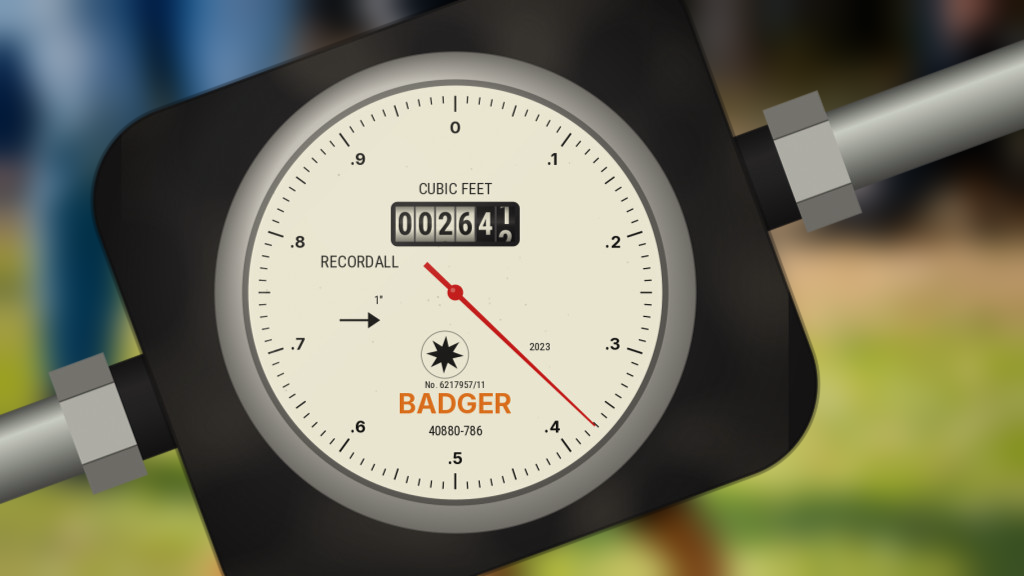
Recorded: value=2641.37 unit=ft³
